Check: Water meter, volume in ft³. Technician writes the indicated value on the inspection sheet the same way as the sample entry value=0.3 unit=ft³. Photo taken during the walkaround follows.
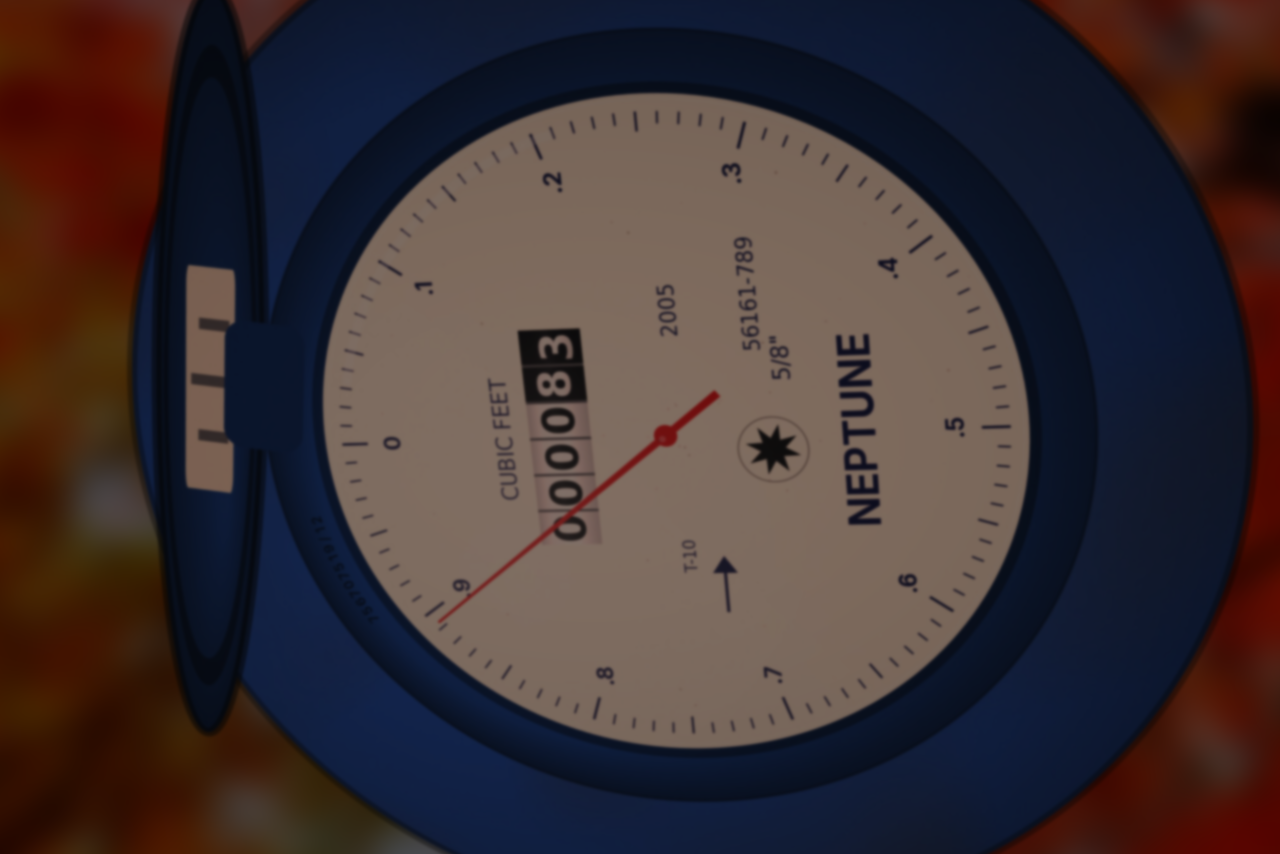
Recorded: value=82.89 unit=ft³
